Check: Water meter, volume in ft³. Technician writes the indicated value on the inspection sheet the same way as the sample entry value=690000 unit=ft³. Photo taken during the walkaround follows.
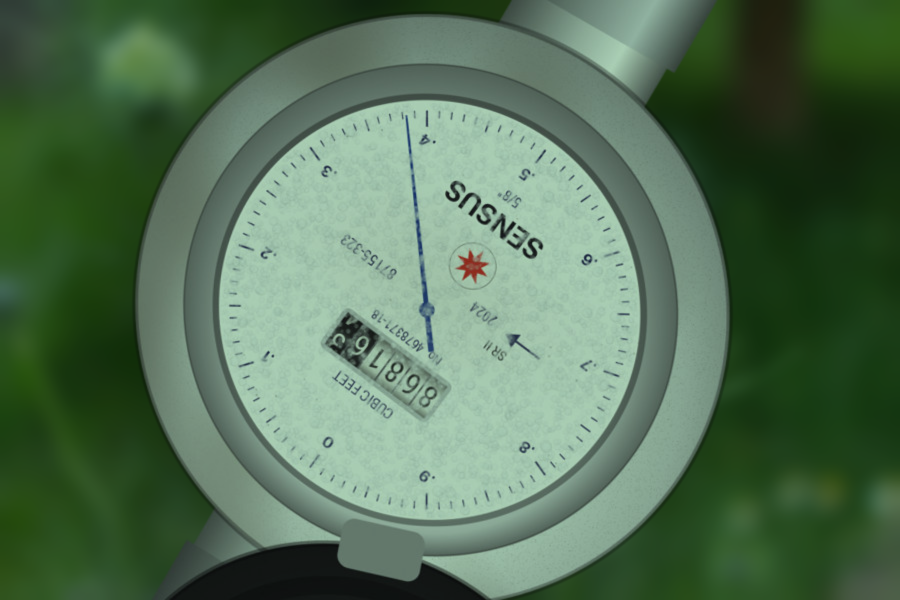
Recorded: value=868163.38 unit=ft³
